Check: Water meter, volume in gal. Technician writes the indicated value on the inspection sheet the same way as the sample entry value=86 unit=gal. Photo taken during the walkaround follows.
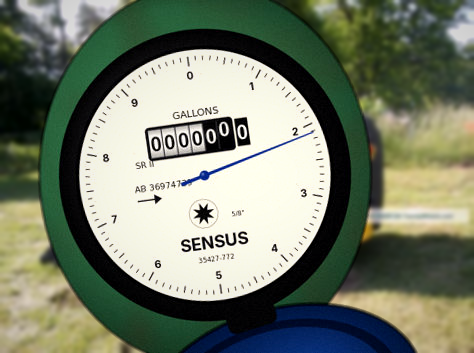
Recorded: value=2.1 unit=gal
